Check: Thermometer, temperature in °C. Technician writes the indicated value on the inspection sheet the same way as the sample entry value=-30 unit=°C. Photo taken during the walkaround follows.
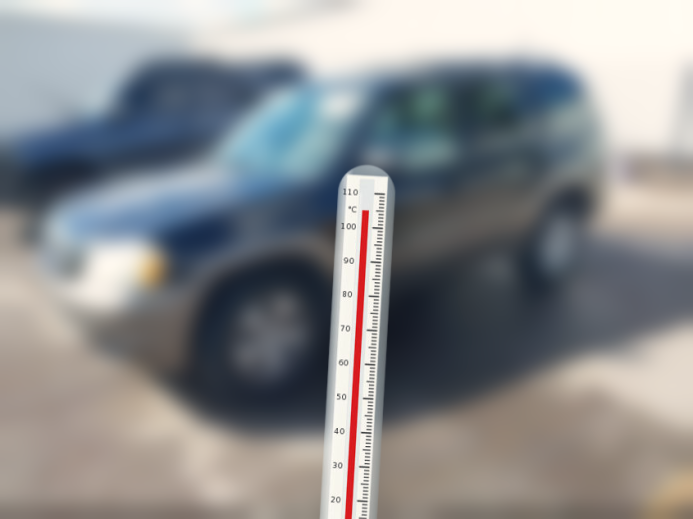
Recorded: value=105 unit=°C
